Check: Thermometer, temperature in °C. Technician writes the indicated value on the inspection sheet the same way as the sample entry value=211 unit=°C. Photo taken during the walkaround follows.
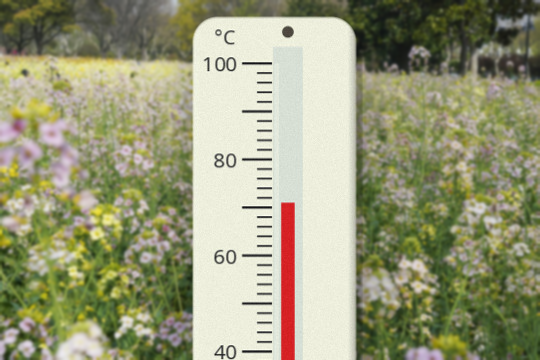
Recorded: value=71 unit=°C
